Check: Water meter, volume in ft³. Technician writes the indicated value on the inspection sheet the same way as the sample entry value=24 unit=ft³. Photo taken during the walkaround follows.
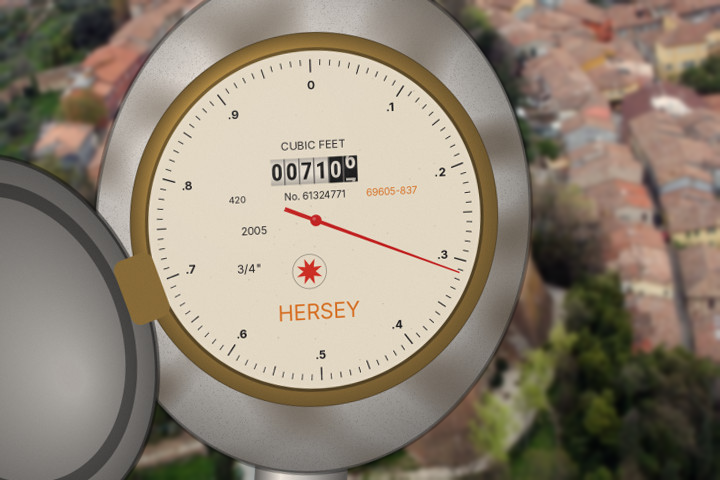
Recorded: value=7106.31 unit=ft³
